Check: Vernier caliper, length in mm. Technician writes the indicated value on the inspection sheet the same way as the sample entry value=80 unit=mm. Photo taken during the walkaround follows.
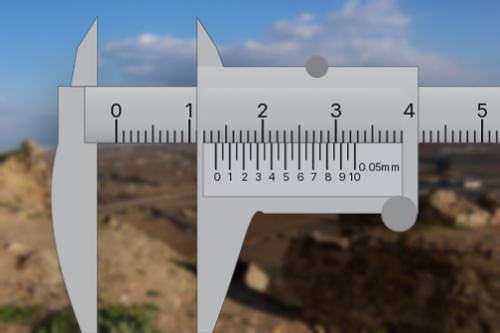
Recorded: value=13.6 unit=mm
